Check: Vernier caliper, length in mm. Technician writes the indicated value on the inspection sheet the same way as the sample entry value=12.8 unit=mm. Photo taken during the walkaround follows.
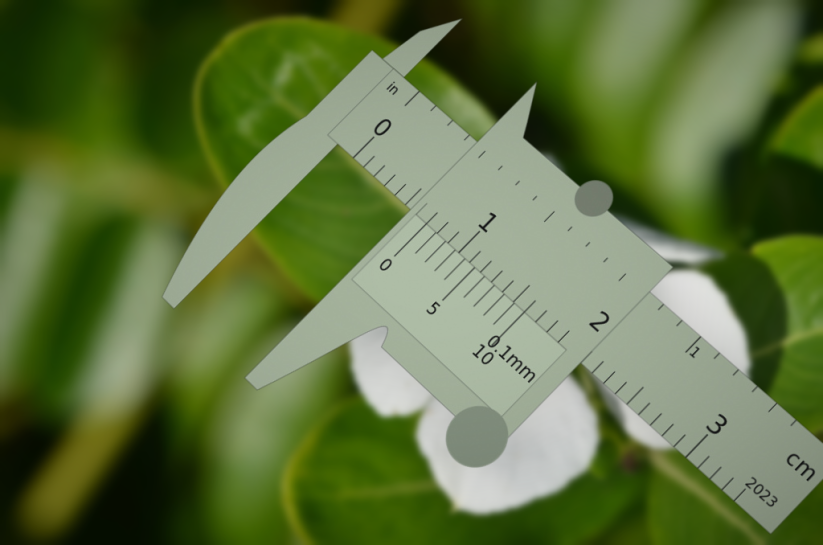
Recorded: value=7.0 unit=mm
